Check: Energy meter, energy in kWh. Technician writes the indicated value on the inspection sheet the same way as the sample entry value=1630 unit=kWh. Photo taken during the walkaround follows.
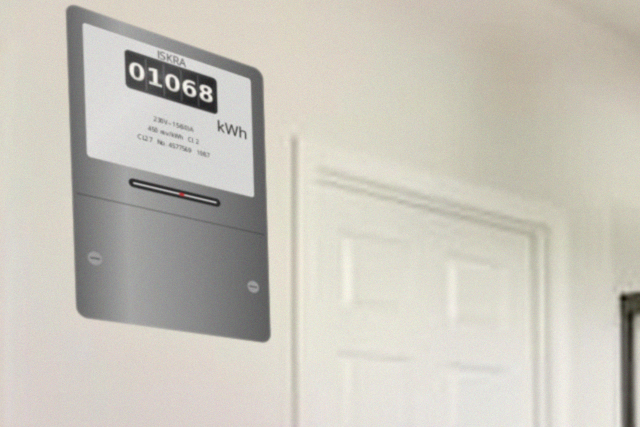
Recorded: value=1068 unit=kWh
